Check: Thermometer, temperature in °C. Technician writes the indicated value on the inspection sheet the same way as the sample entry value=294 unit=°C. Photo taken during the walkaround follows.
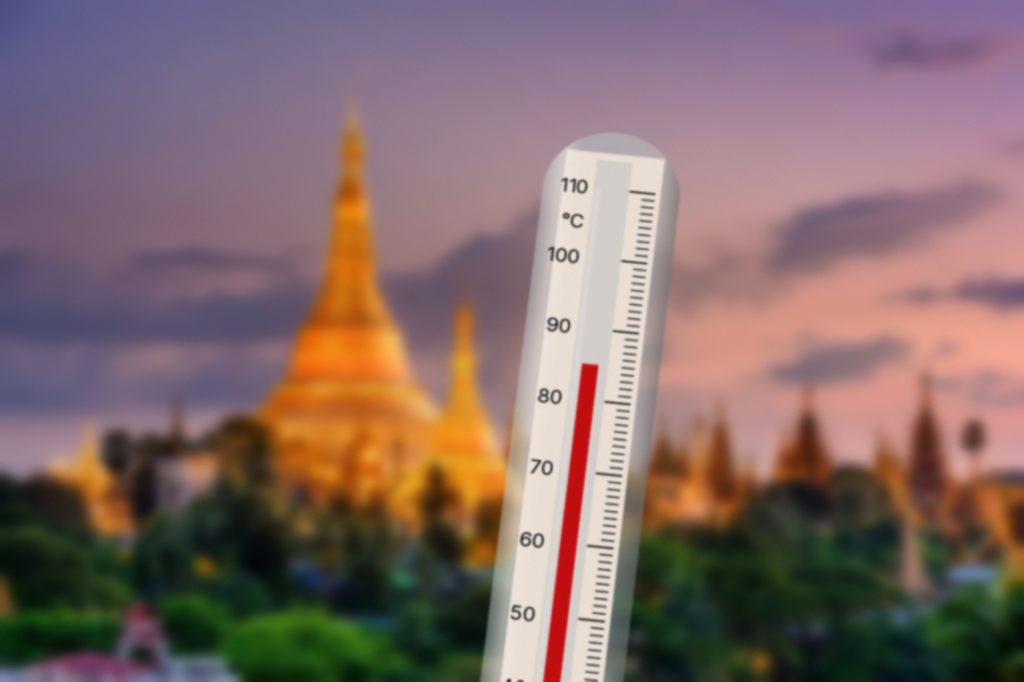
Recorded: value=85 unit=°C
